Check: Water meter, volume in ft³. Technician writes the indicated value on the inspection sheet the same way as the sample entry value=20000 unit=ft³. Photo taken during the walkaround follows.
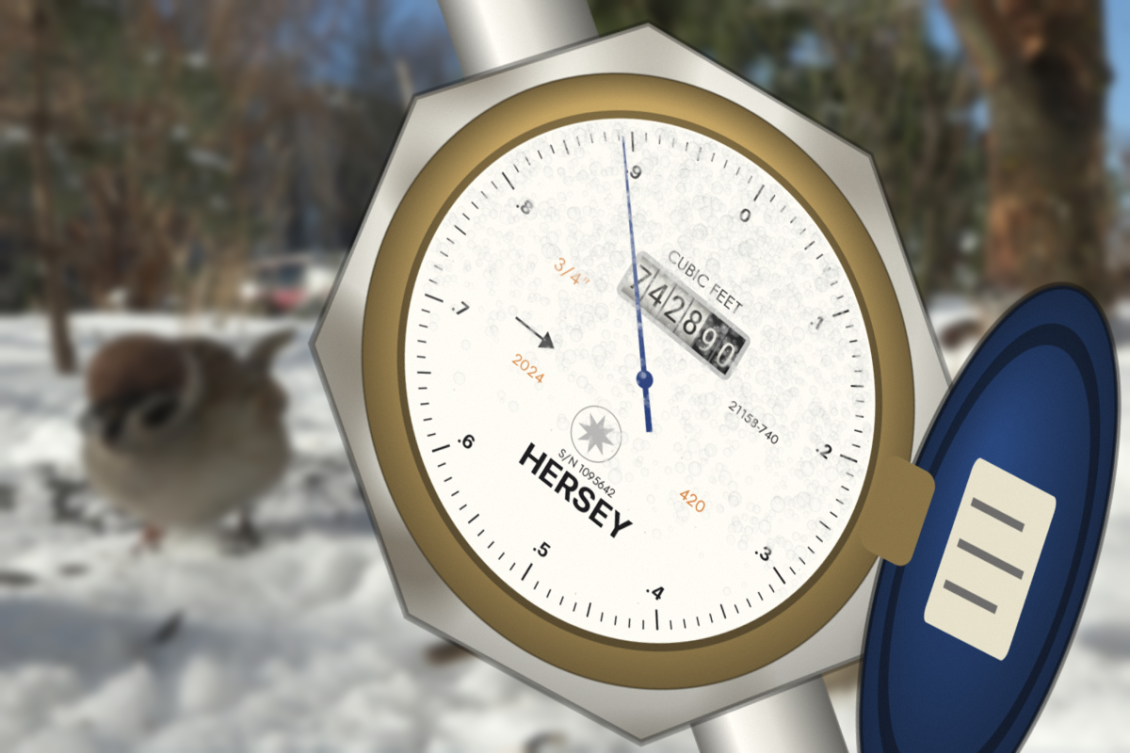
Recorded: value=742889.89 unit=ft³
